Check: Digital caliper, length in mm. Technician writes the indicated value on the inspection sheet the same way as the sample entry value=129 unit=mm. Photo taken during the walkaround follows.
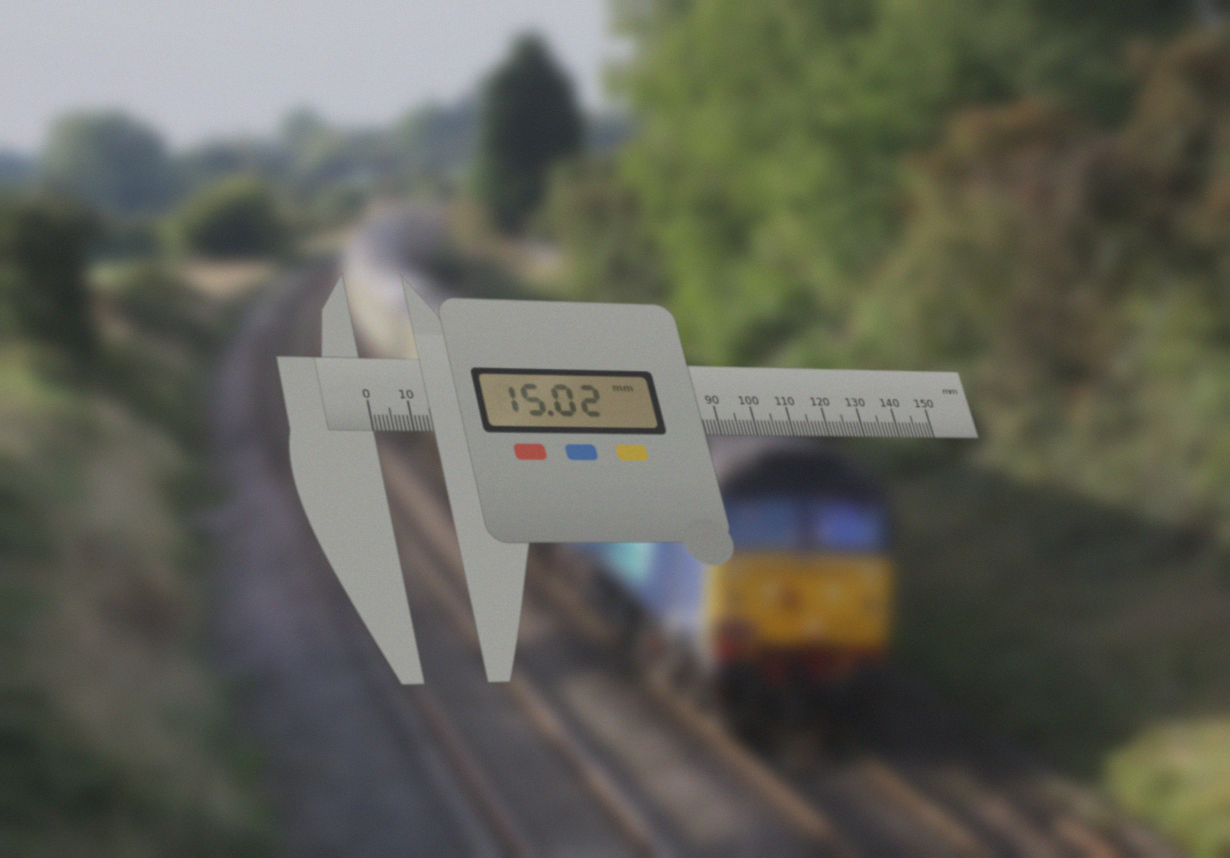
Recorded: value=15.02 unit=mm
